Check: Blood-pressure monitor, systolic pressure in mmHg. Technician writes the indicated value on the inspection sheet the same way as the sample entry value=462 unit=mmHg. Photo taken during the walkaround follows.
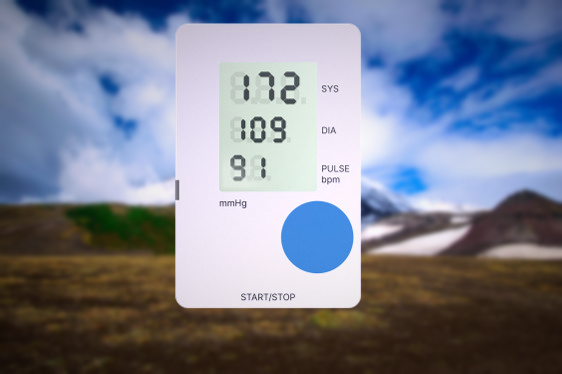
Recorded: value=172 unit=mmHg
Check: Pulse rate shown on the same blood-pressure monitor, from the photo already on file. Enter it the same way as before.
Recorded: value=91 unit=bpm
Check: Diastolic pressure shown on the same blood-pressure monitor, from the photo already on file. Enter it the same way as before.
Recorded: value=109 unit=mmHg
